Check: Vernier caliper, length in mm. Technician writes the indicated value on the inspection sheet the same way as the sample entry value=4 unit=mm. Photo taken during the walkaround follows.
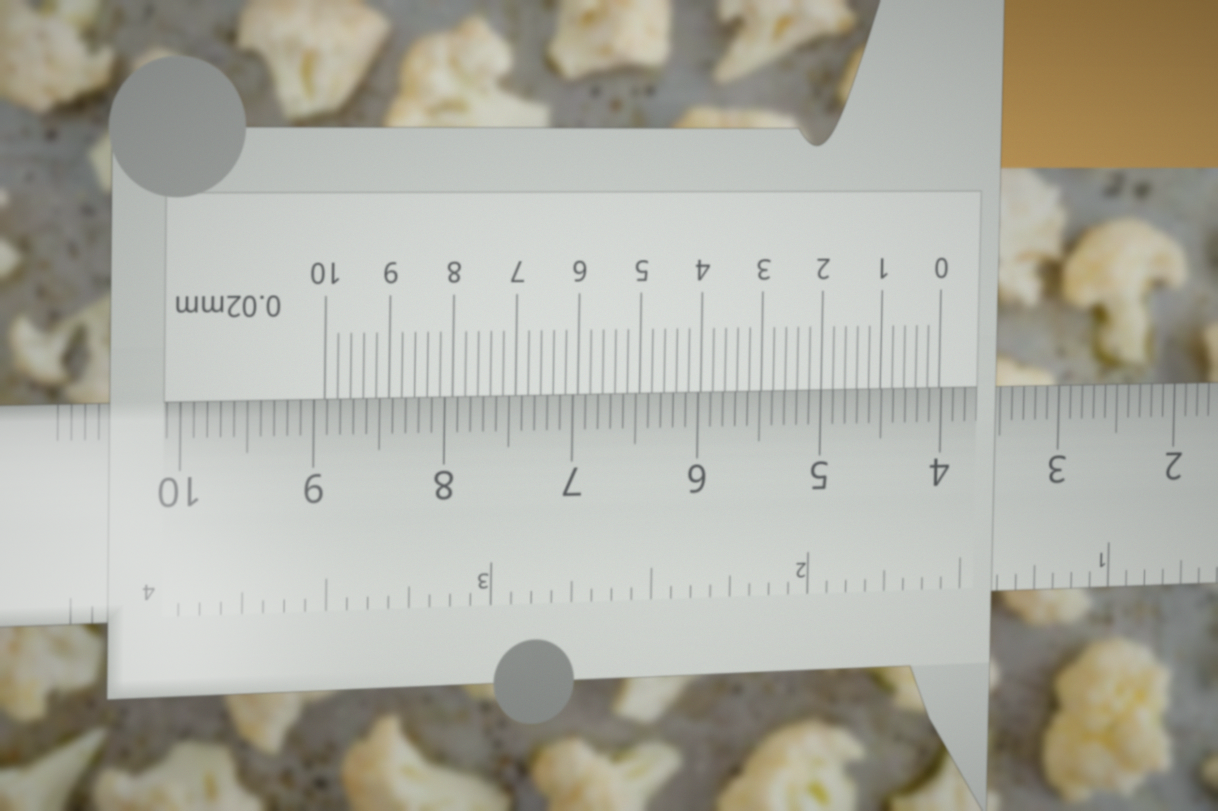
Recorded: value=40.2 unit=mm
